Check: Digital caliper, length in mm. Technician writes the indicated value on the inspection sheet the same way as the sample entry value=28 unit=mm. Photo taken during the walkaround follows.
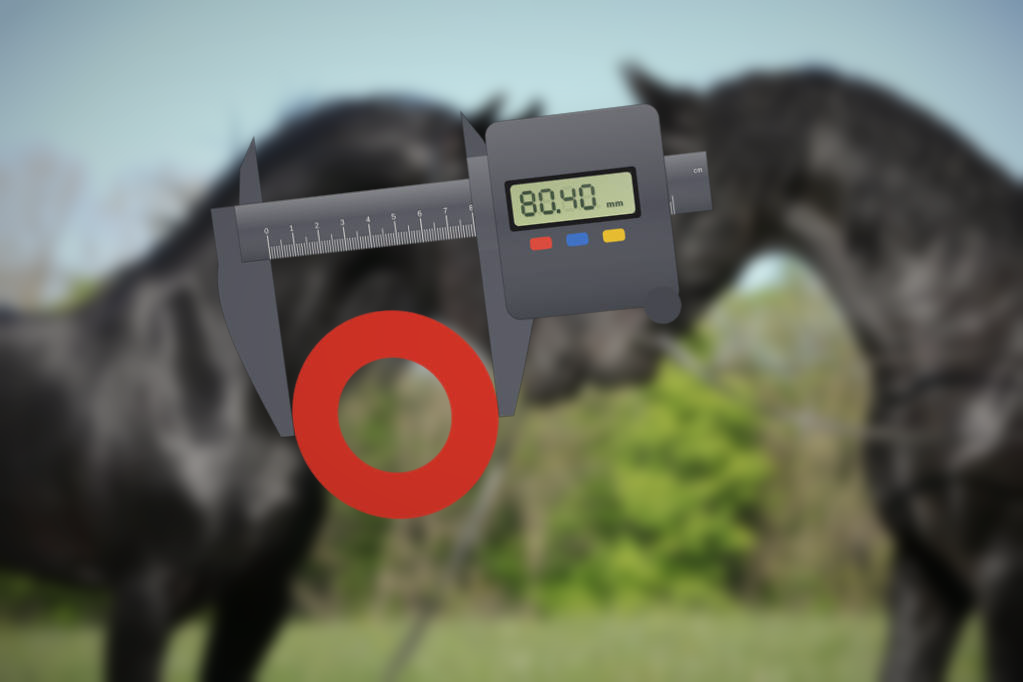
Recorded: value=80.40 unit=mm
